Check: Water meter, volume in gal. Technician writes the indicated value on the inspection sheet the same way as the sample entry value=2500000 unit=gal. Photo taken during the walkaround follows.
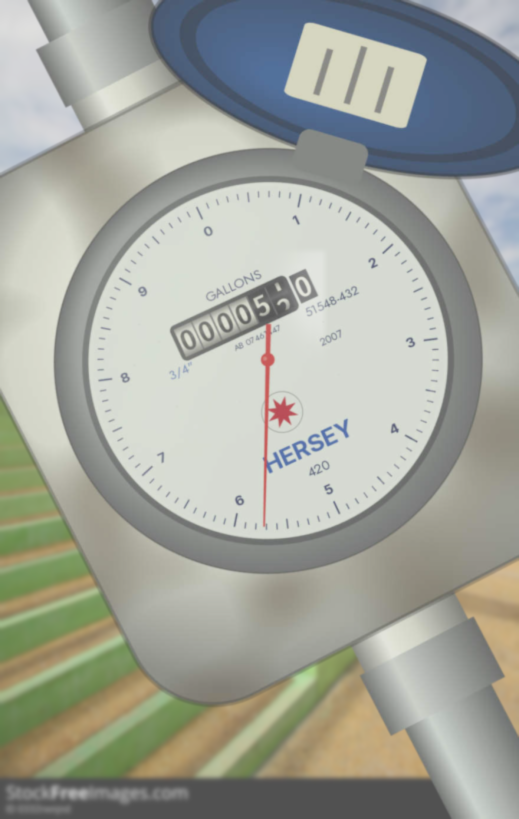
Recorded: value=515.7 unit=gal
